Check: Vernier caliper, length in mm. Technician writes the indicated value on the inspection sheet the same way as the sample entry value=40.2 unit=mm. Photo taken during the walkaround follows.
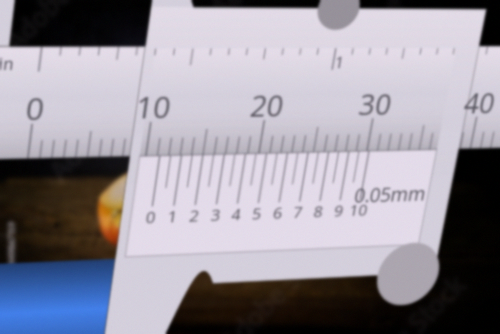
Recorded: value=11.2 unit=mm
